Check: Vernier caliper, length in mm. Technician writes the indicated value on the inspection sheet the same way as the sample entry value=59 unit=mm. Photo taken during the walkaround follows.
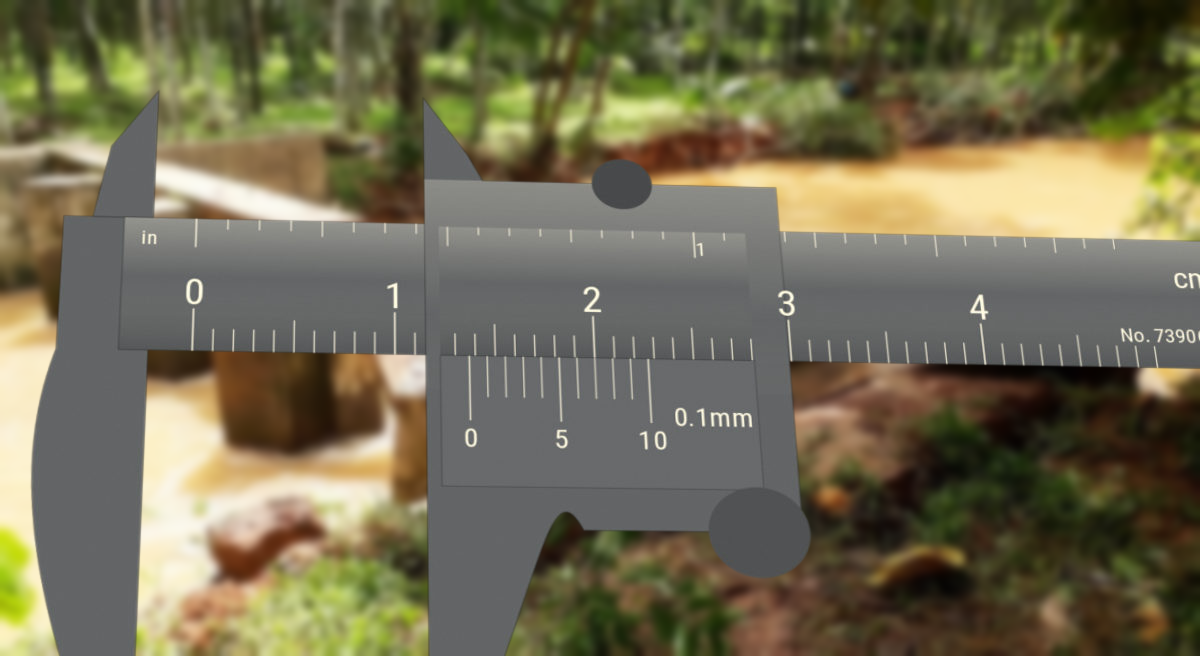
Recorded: value=13.7 unit=mm
